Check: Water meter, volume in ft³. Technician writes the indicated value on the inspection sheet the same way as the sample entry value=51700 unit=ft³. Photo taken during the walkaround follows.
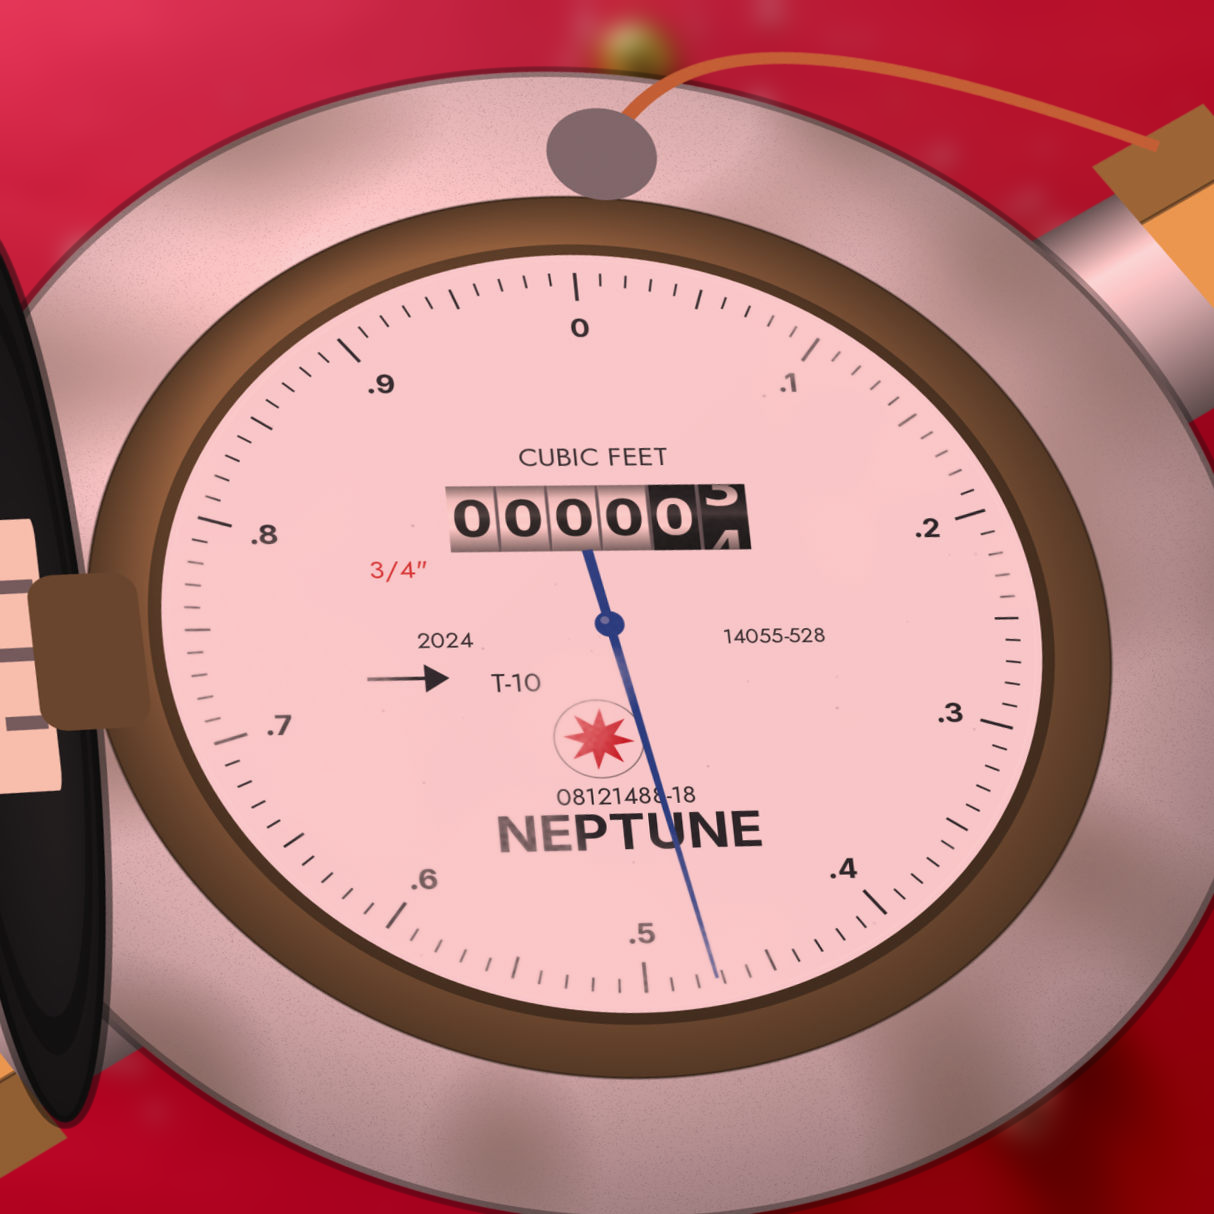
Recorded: value=3.47 unit=ft³
